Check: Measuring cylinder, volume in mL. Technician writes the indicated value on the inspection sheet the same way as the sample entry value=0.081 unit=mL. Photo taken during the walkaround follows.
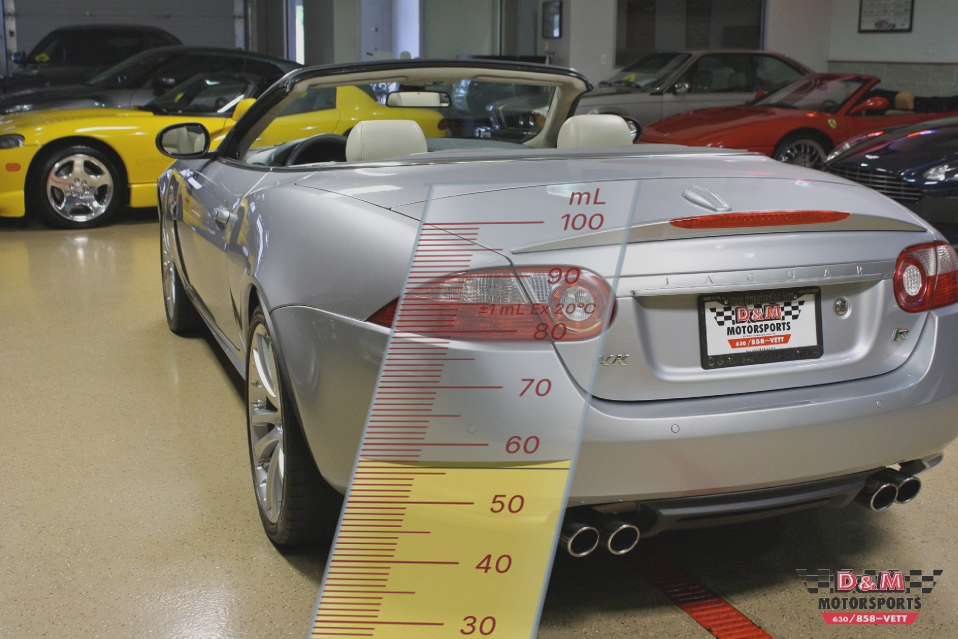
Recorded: value=56 unit=mL
